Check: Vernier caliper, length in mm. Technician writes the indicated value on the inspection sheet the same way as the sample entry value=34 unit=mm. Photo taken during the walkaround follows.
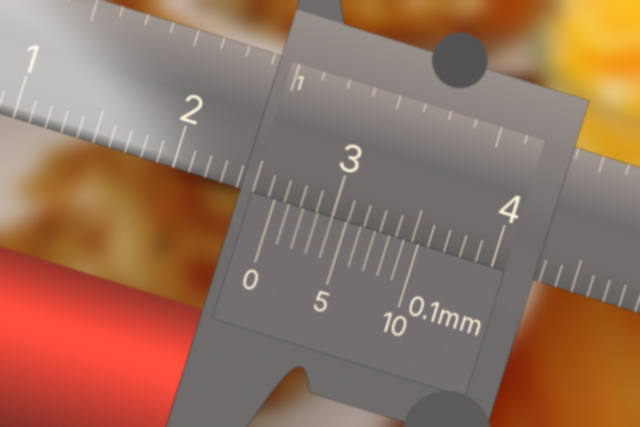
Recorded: value=26.4 unit=mm
